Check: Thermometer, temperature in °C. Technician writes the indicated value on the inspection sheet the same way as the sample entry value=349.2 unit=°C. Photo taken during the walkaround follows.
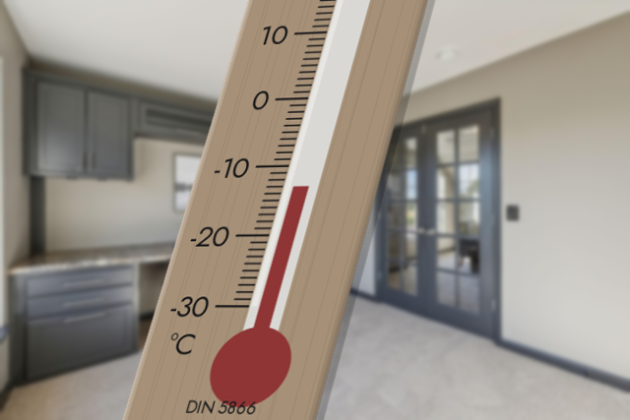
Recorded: value=-13 unit=°C
